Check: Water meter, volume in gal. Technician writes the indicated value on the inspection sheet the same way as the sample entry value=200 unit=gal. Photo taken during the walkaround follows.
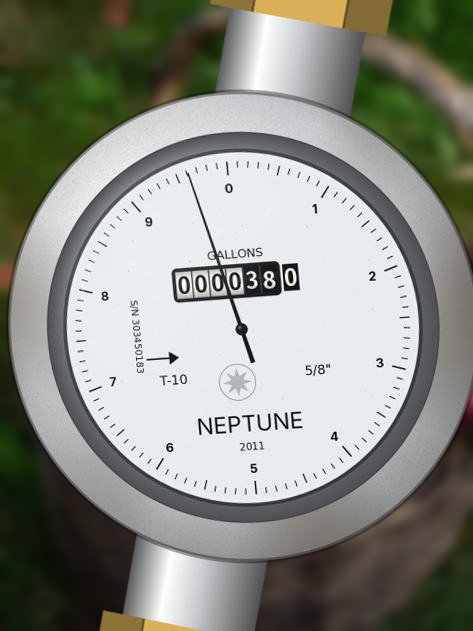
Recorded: value=379.6 unit=gal
